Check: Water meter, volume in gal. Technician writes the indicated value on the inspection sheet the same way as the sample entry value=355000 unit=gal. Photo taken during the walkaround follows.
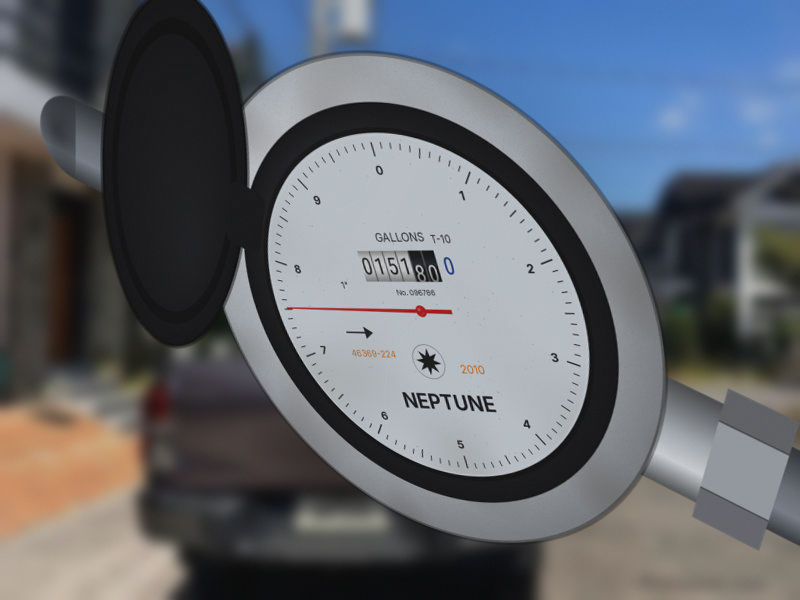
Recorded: value=151797.5 unit=gal
